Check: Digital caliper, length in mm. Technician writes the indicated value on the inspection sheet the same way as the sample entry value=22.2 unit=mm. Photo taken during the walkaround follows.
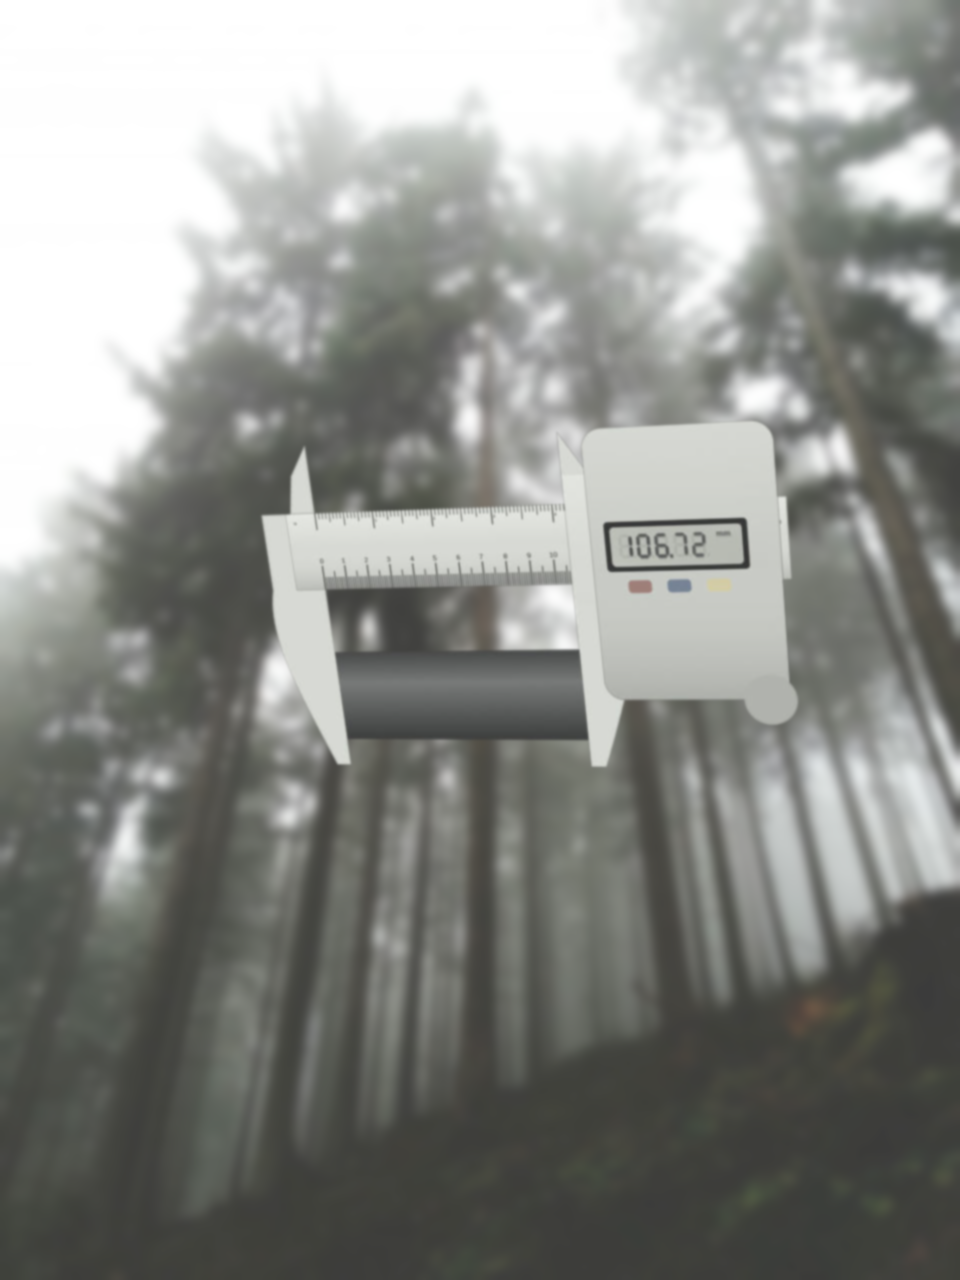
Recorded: value=106.72 unit=mm
